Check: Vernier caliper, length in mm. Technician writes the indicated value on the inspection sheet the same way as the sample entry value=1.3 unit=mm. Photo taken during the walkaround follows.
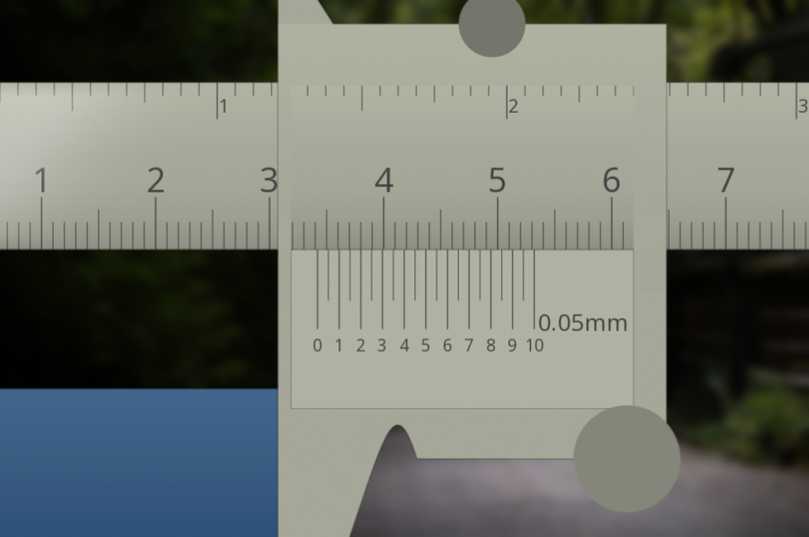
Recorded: value=34.2 unit=mm
